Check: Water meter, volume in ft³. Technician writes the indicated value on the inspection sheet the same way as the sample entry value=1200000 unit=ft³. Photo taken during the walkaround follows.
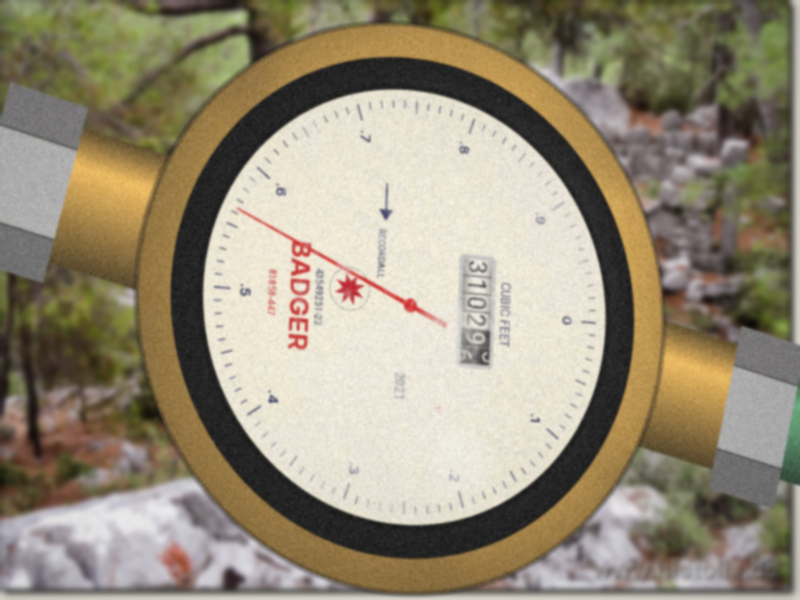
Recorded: value=310295.56 unit=ft³
